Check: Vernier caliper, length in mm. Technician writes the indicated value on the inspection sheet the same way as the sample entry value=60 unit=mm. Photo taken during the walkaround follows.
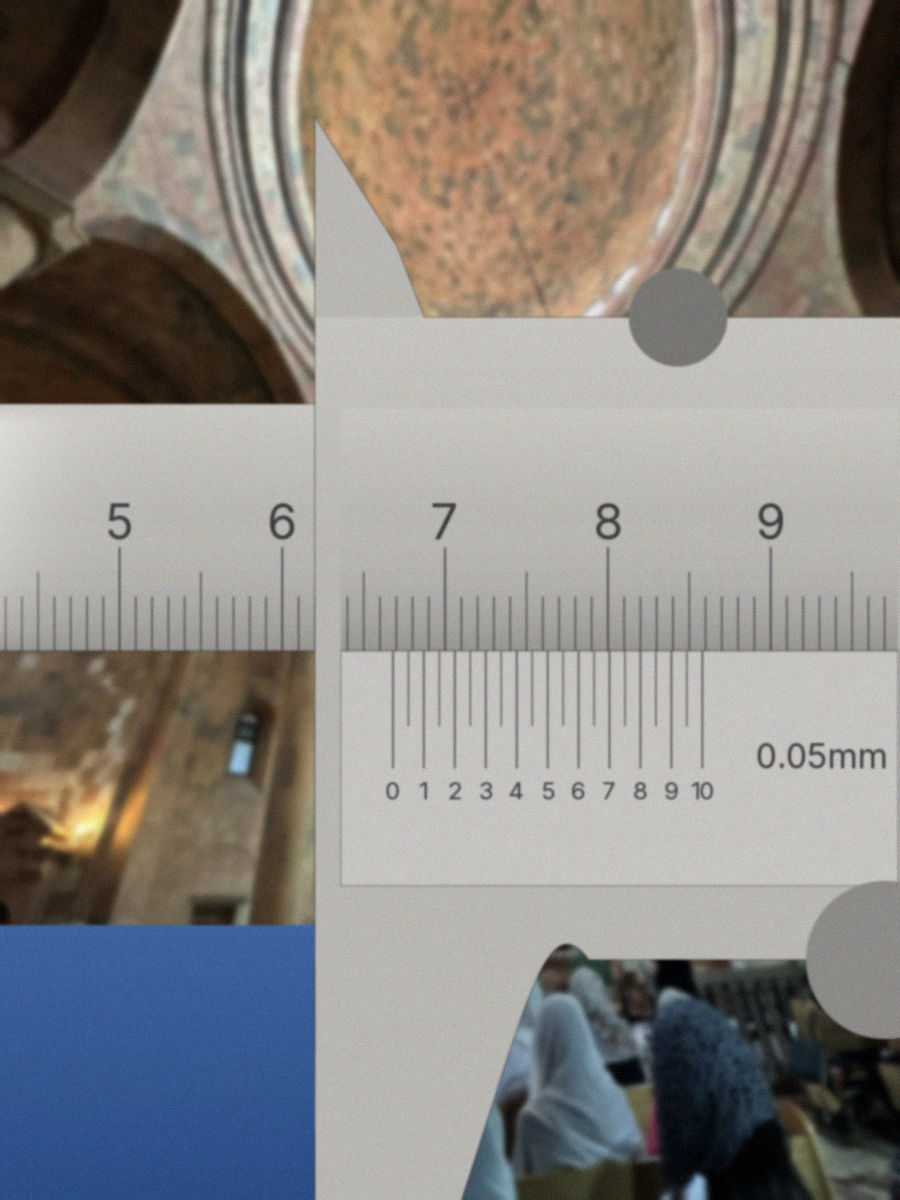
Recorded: value=66.8 unit=mm
